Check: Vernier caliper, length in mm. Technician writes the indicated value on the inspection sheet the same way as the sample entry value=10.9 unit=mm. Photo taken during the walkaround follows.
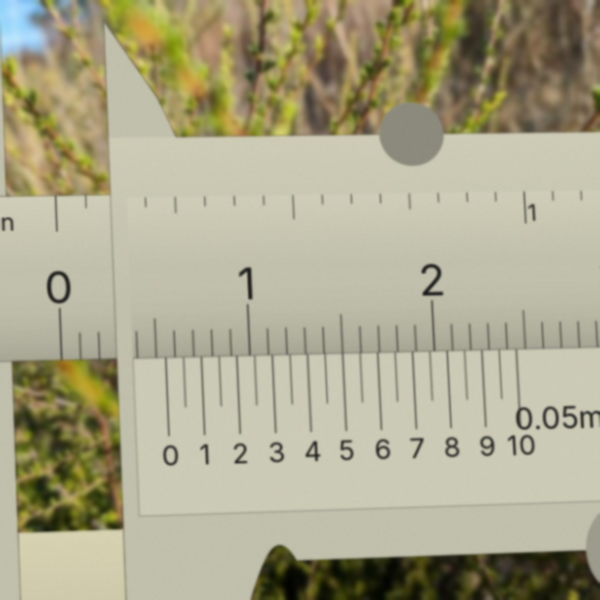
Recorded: value=5.5 unit=mm
